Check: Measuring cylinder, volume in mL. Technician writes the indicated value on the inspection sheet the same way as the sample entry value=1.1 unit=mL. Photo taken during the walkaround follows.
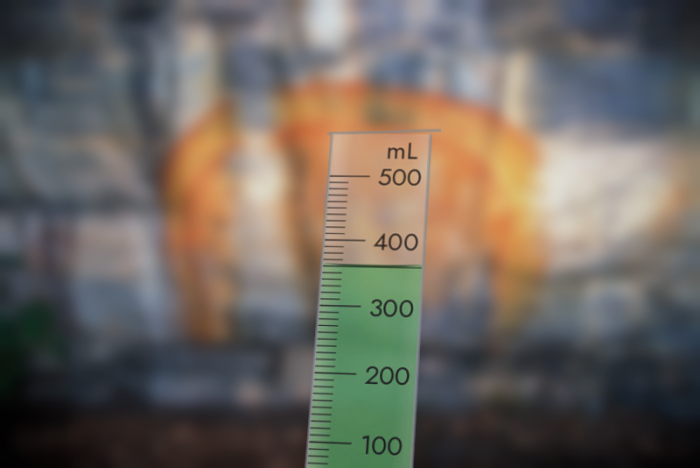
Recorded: value=360 unit=mL
